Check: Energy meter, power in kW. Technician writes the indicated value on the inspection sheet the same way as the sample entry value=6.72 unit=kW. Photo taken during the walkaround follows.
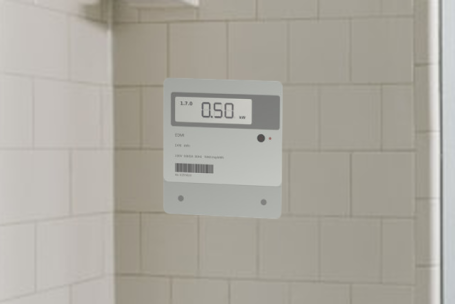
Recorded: value=0.50 unit=kW
